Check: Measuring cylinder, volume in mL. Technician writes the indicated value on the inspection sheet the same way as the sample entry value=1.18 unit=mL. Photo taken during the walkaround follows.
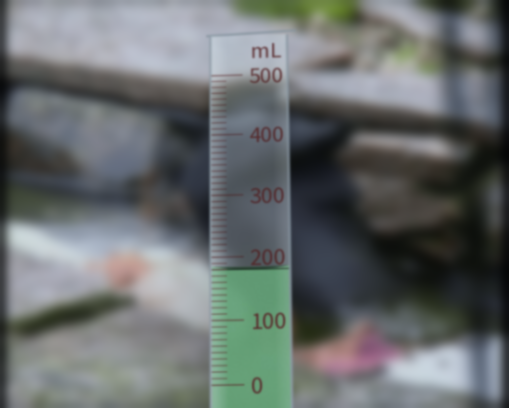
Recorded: value=180 unit=mL
